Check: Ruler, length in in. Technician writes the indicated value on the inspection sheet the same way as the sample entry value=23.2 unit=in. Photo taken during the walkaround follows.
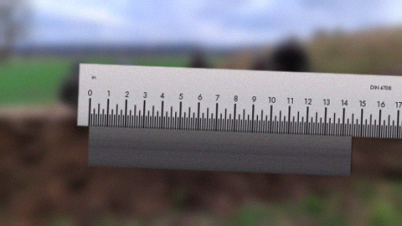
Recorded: value=14.5 unit=in
